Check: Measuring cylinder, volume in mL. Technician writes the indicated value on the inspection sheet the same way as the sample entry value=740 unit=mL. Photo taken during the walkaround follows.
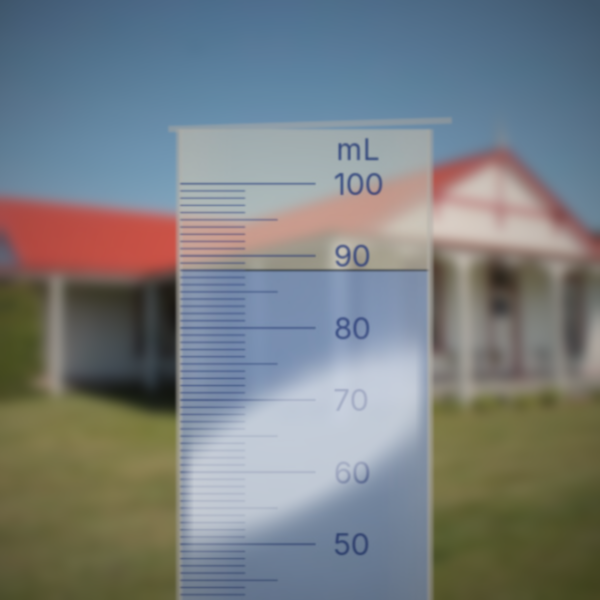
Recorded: value=88 unit=mL
